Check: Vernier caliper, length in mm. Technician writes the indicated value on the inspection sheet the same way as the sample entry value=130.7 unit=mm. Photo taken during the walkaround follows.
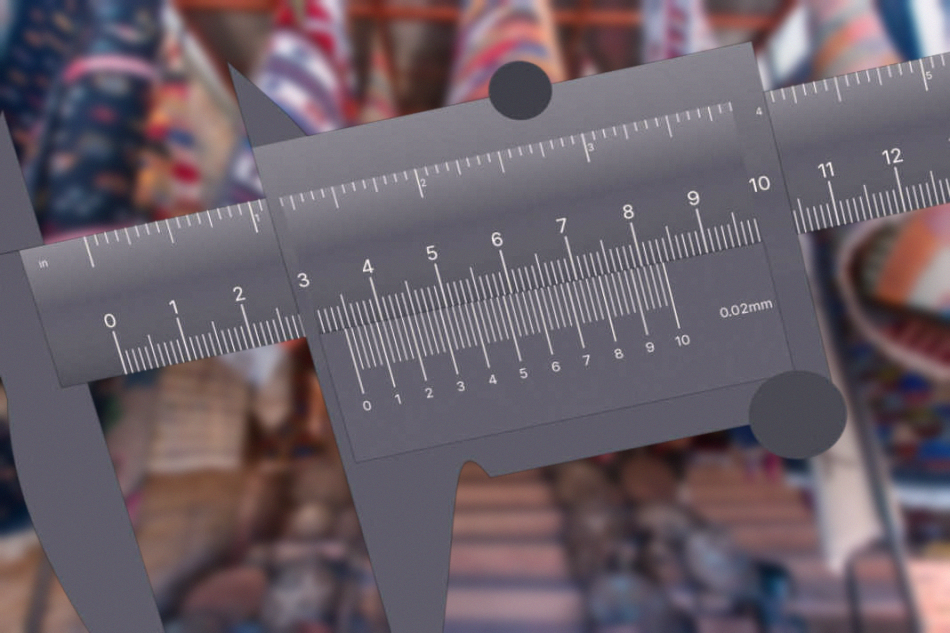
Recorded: value=34.2 unit=mm
